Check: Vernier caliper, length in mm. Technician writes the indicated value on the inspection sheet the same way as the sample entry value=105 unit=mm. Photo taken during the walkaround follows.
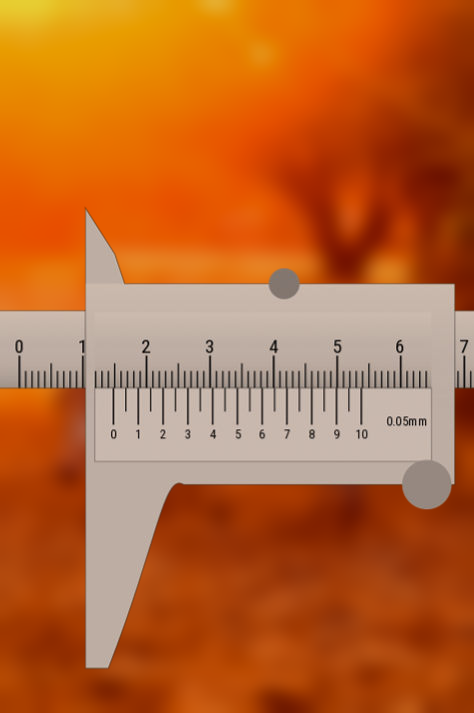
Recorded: value=14.8 unit=mm
